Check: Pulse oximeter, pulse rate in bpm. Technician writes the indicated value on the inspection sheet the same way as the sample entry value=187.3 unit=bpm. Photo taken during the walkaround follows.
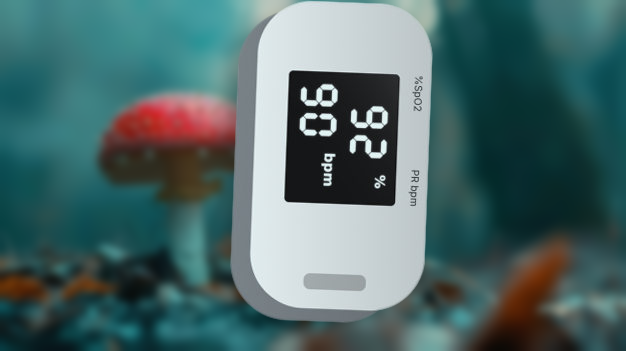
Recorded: value=90 unit=bpm
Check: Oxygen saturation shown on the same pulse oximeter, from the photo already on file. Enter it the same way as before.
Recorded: value=92 unit=%
